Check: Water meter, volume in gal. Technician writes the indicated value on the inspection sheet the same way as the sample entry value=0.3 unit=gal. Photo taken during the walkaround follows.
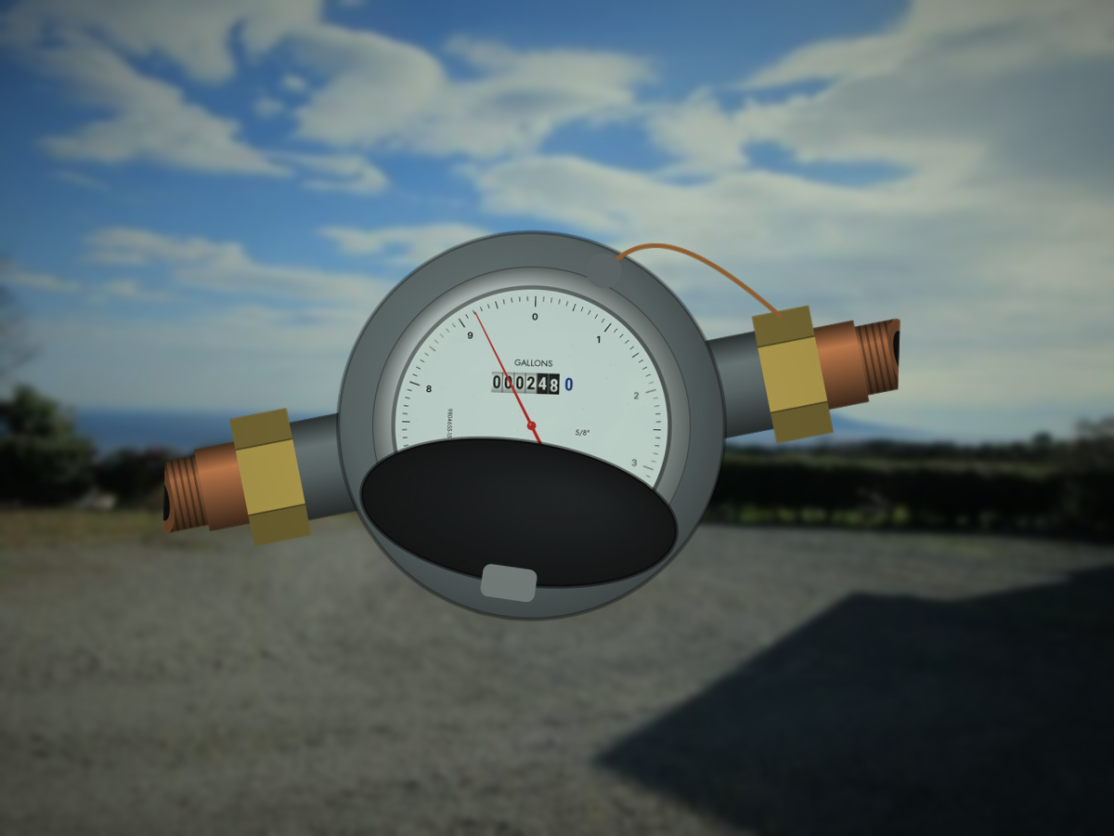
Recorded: value=2479.2 unit=gal
